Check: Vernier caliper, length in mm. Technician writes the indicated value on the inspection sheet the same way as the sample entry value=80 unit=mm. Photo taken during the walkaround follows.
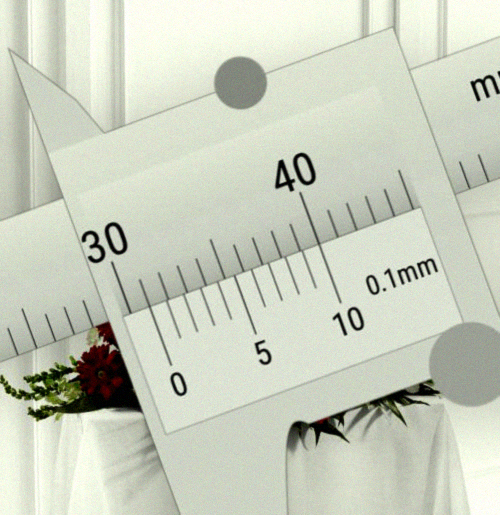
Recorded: value=31.0 unit=mm
